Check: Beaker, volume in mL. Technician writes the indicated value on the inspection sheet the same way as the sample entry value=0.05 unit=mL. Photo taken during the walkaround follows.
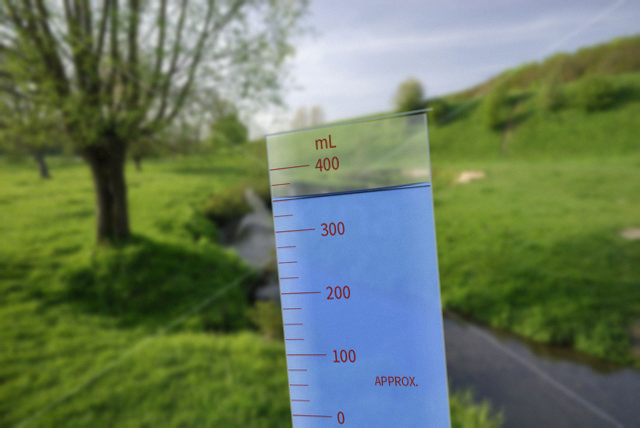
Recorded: value=350 unit=mL
